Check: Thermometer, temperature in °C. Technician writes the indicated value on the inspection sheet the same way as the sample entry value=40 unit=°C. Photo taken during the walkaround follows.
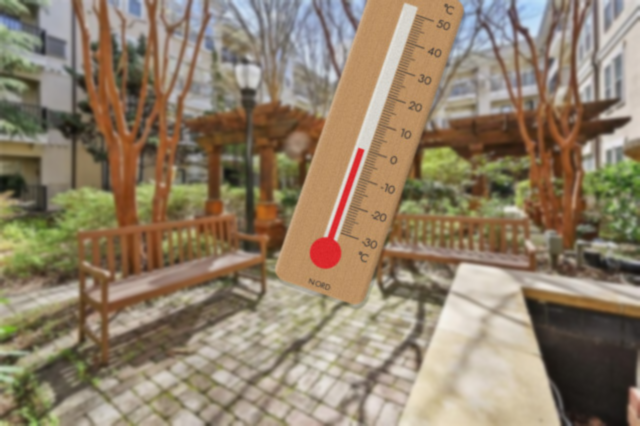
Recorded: value=0 unit=°C
